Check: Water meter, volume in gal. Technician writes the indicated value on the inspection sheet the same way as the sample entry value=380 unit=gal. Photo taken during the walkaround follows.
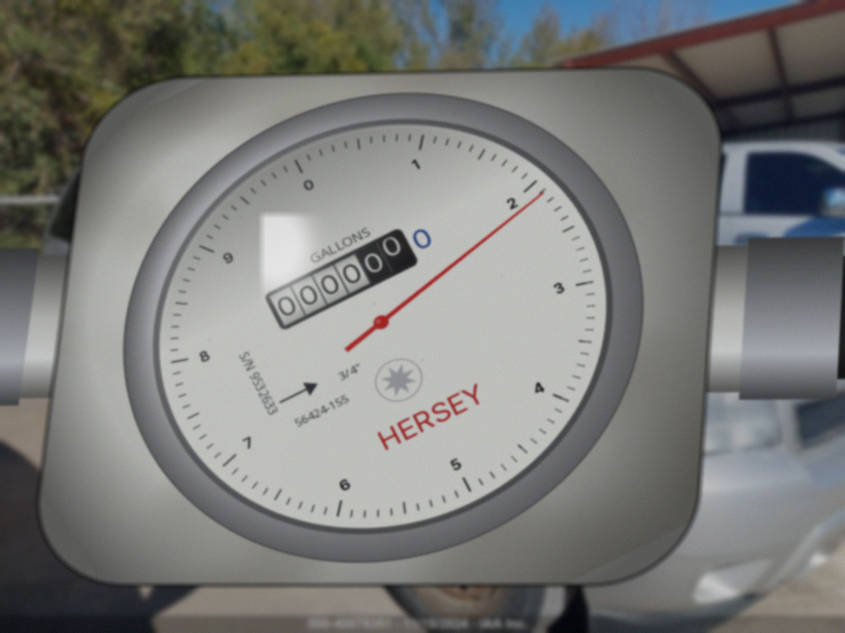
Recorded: value=2.1 unit=gal
